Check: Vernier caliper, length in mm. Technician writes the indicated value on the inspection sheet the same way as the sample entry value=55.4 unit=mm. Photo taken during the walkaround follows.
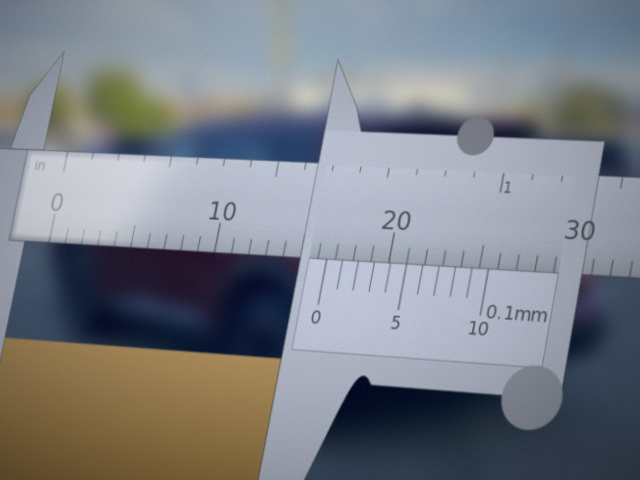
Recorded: value=16.5 unit=mm
